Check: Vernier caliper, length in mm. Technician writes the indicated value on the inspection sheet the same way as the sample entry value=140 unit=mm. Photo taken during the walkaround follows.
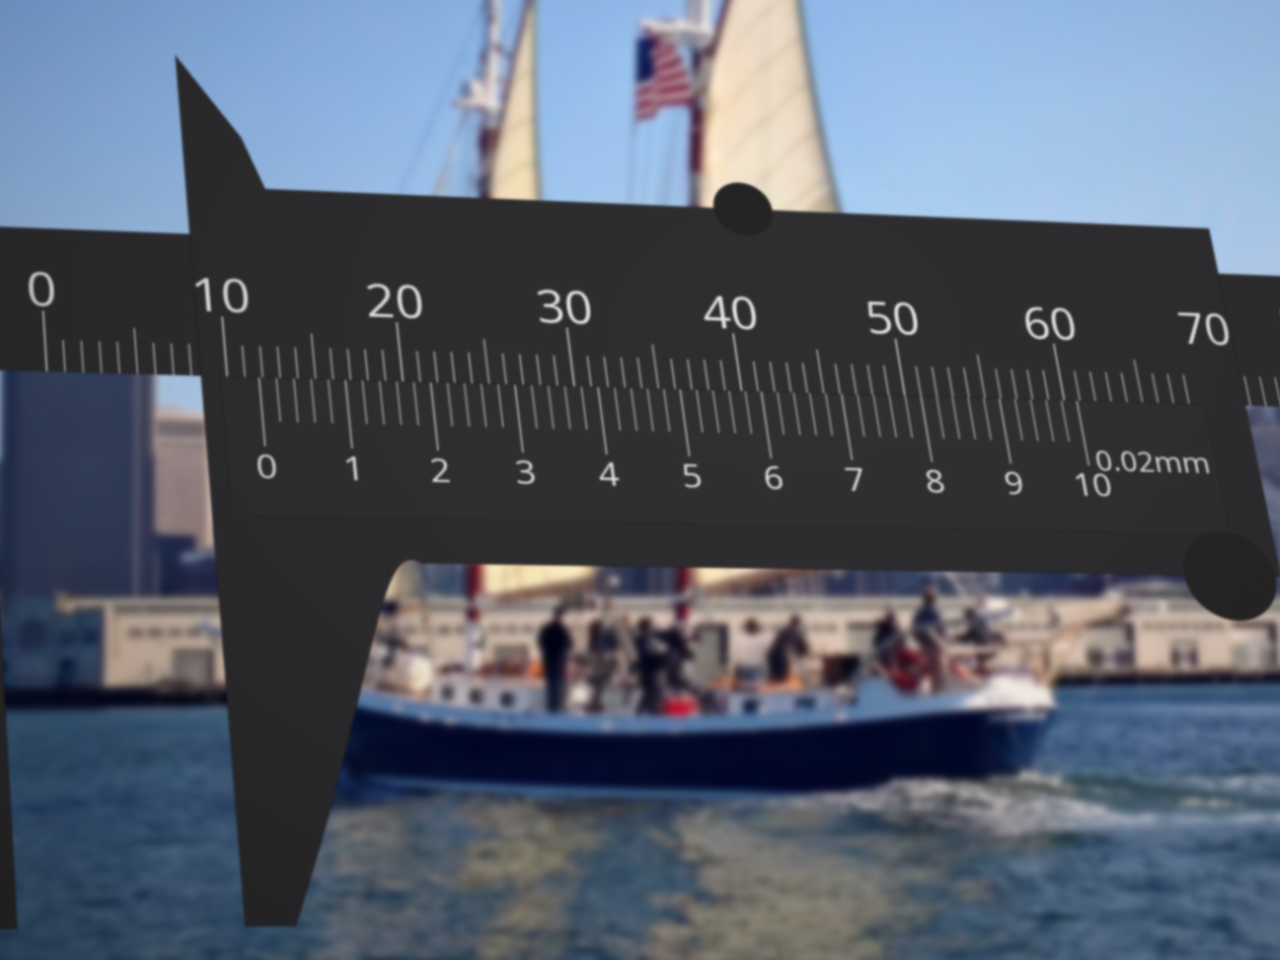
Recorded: value=11.8 unit=mm
